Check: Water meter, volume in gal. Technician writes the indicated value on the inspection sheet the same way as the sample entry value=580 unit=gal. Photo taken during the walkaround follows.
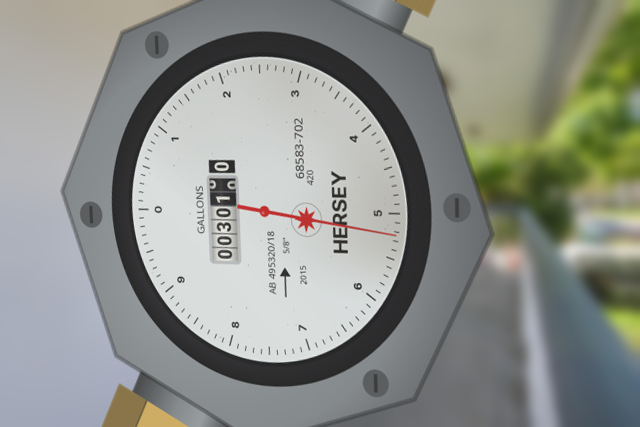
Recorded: value=30185.2 unit=gal
